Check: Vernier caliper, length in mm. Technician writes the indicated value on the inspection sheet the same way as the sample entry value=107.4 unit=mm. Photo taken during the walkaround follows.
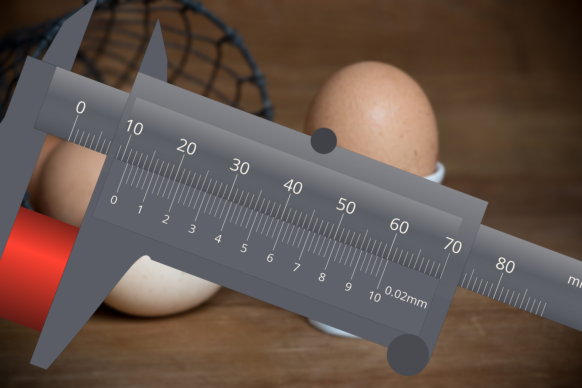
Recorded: value=11.2 unit=mm
